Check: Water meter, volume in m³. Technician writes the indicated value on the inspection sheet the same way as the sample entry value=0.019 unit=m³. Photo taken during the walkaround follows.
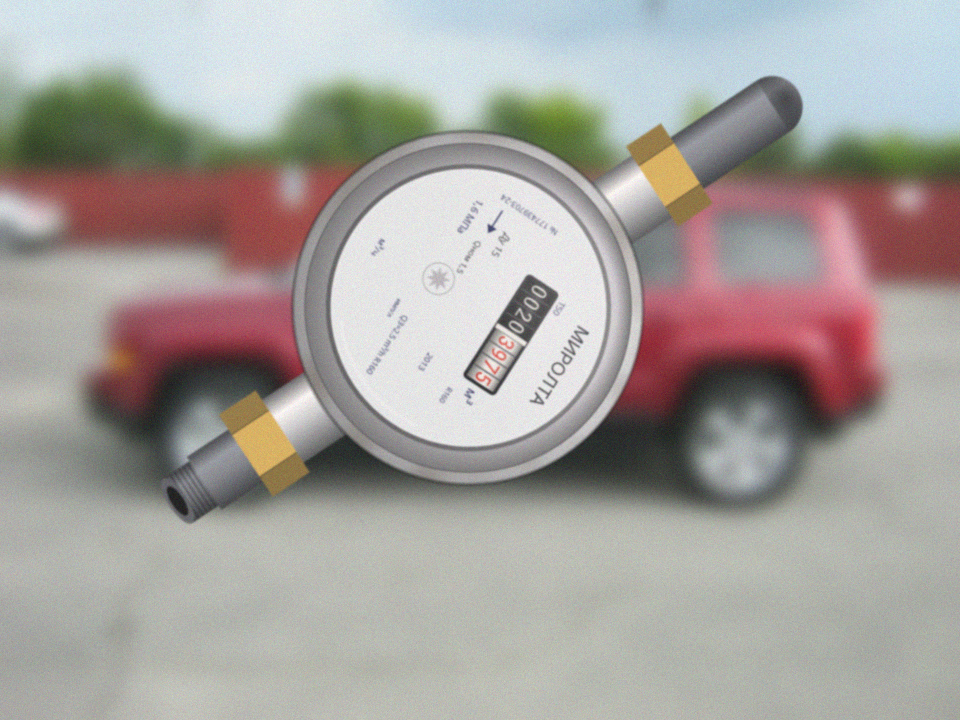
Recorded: value=20.3975 unit=m³
